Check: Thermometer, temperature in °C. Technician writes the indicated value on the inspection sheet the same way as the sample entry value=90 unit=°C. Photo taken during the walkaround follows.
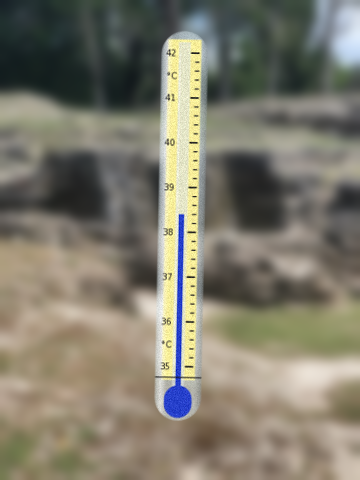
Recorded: value=38.4 unit=°C
